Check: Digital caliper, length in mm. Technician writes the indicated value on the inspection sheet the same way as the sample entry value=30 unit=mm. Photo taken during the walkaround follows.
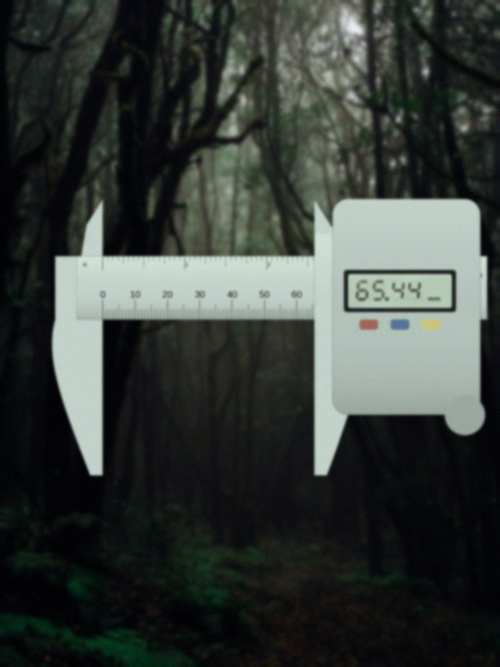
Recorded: value=65.44 unit=mm
